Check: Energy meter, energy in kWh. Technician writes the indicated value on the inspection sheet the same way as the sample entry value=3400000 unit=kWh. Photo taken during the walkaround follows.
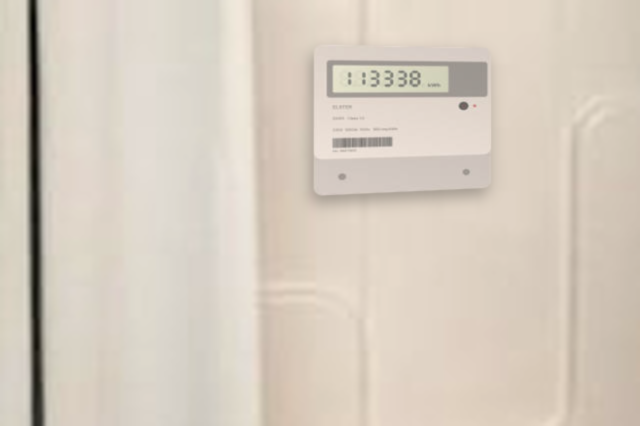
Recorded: value=113338 unit=kWh
